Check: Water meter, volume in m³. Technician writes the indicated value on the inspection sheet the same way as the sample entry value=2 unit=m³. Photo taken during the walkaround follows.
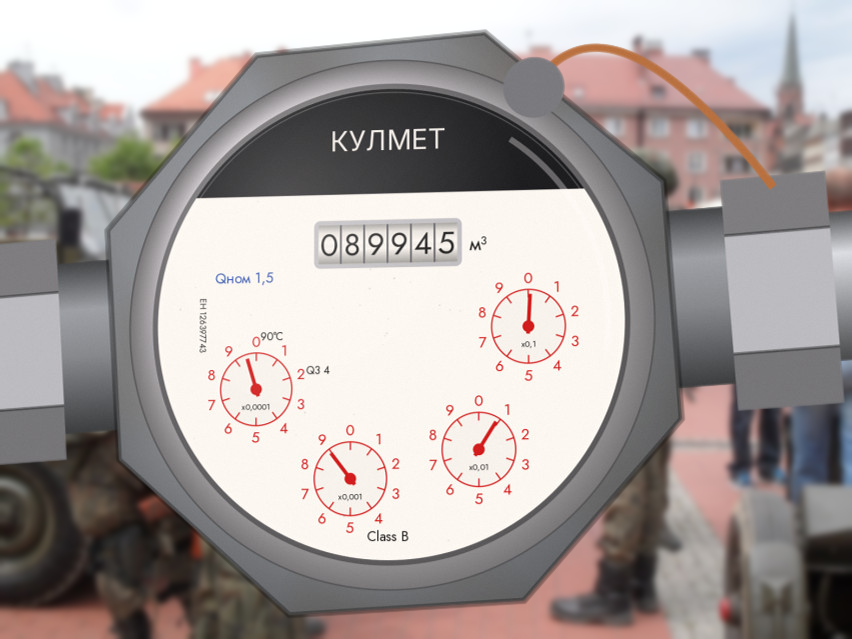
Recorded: value=89945.0089 unit=m³
